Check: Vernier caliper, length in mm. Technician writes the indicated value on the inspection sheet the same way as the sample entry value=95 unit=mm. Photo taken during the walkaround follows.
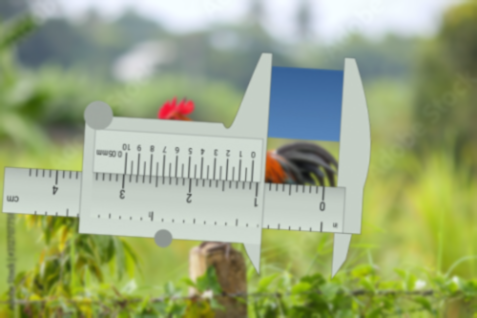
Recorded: value=10.8 unit=mm
